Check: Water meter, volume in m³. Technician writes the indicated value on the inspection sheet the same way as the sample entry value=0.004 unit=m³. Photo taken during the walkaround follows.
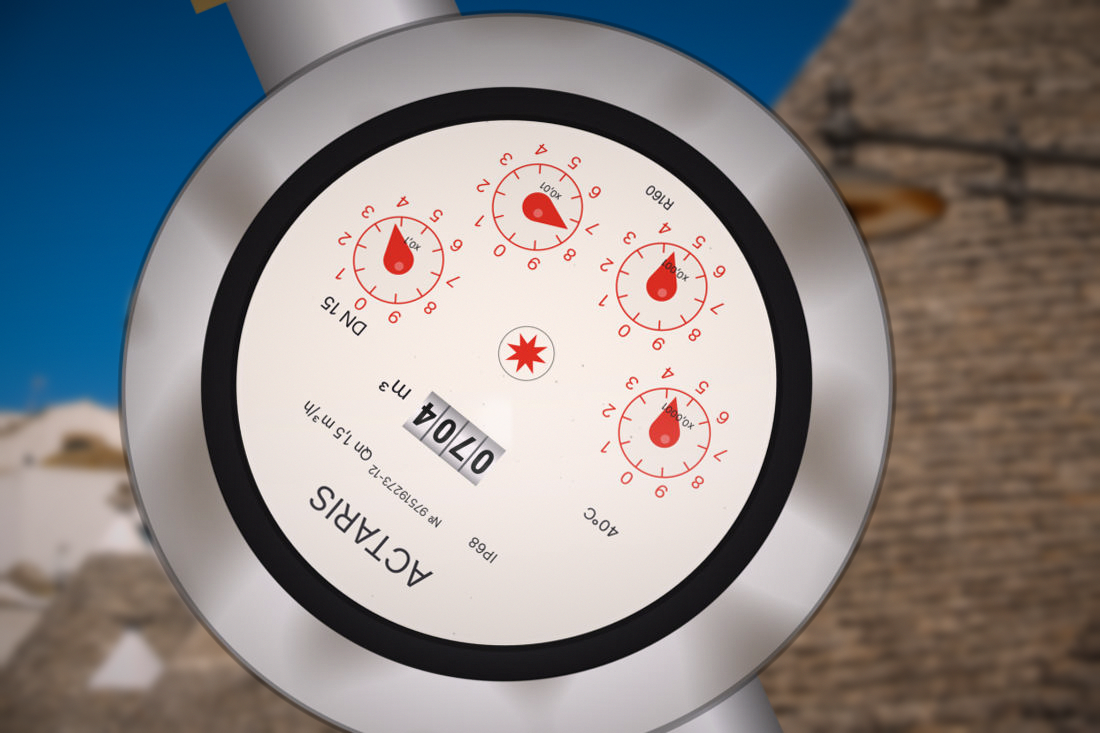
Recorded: value=704.3744 unit=m³
